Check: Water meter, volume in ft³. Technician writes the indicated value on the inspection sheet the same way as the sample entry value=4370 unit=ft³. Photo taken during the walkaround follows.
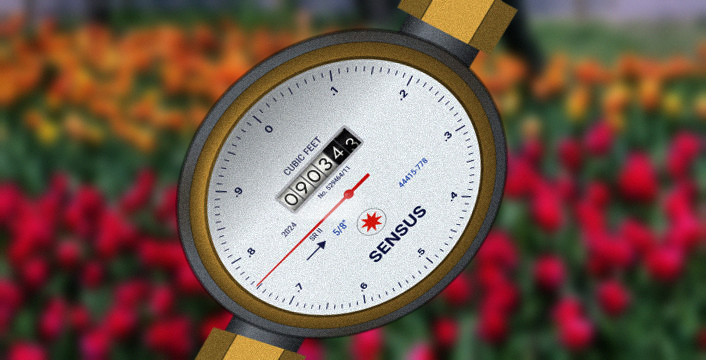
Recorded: value=90342.75 unit=ft³
